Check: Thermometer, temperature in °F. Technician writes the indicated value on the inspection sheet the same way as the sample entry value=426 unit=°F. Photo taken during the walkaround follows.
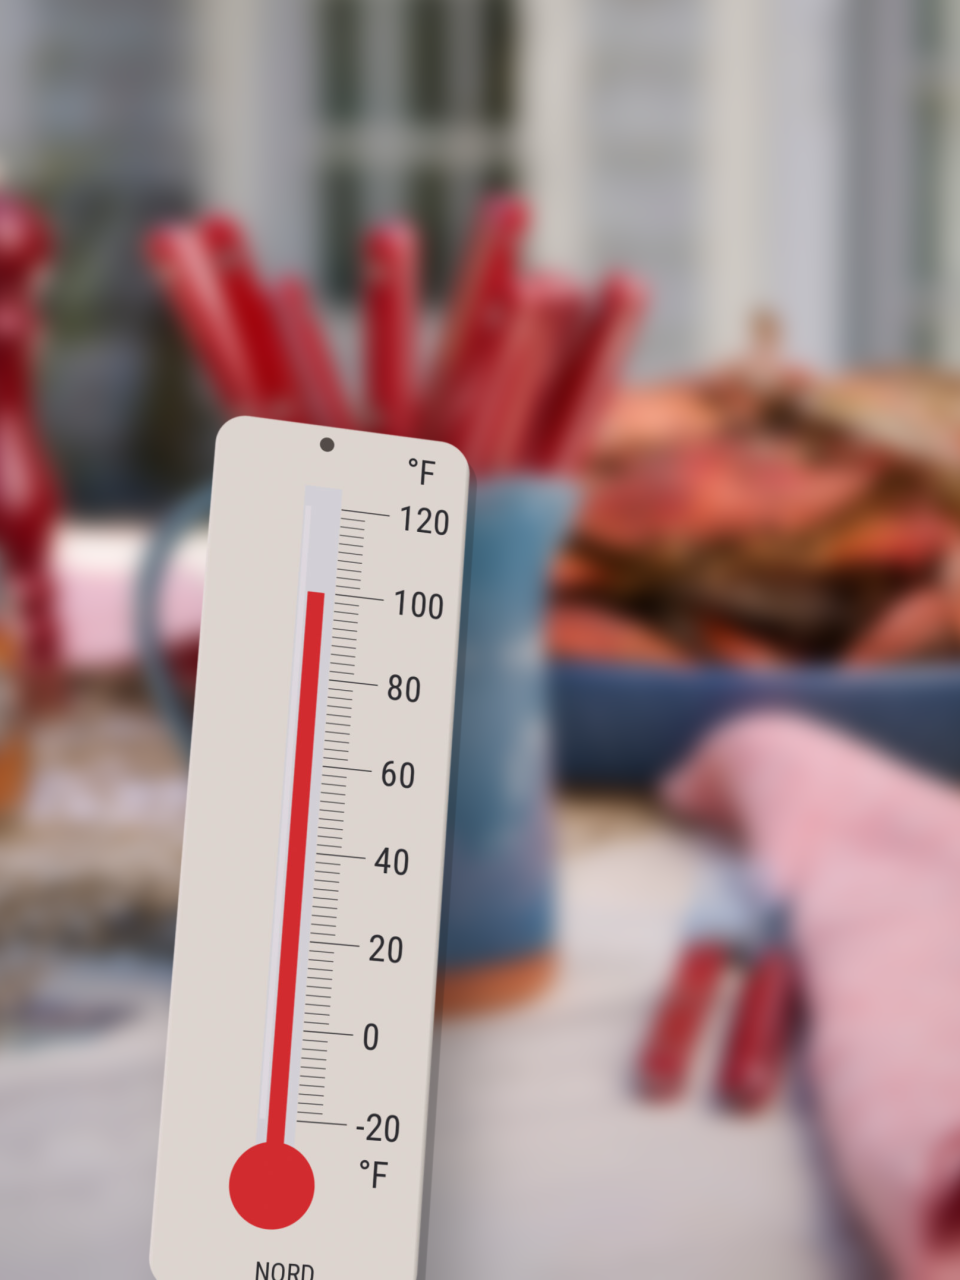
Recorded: value=100 unit=°F
